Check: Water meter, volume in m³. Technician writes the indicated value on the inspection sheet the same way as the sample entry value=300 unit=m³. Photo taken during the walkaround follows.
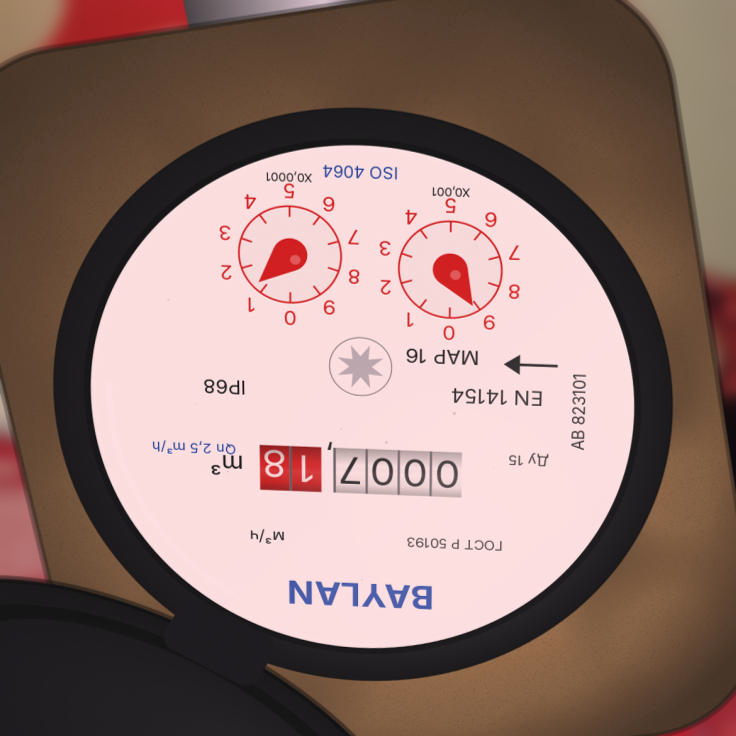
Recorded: value=7.1791 unit=m³
